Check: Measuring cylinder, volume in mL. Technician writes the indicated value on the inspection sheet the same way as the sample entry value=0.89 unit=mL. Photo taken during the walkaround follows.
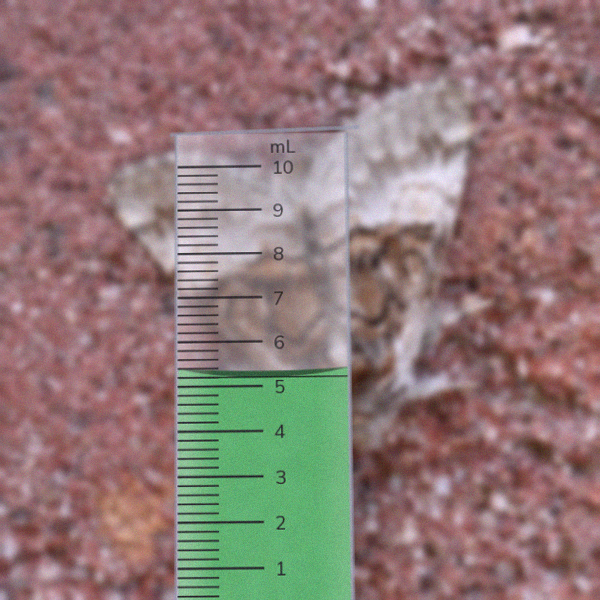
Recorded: value=5.2 unit=mL
